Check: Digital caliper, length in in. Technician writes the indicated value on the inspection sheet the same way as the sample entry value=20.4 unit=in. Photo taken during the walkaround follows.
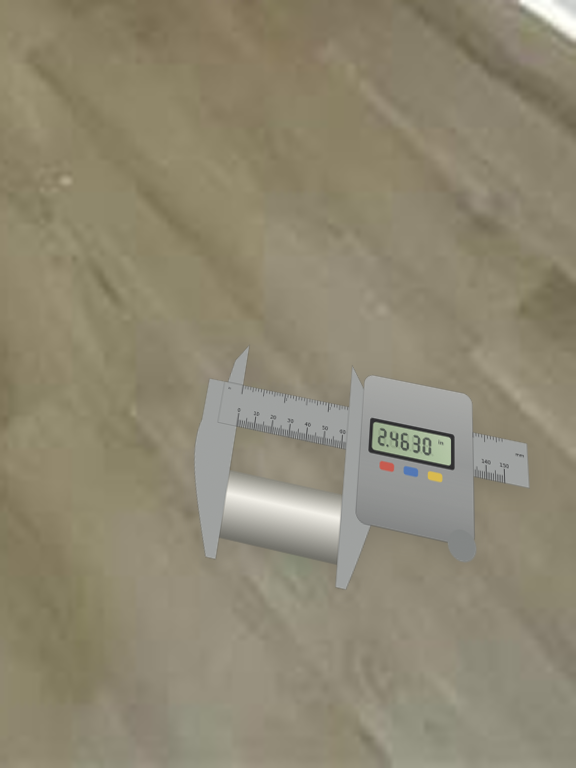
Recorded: value=2.4630 unit=in
